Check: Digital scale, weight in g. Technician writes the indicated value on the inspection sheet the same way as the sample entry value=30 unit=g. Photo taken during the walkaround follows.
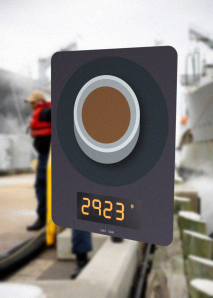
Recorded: value=2923 unit=g
